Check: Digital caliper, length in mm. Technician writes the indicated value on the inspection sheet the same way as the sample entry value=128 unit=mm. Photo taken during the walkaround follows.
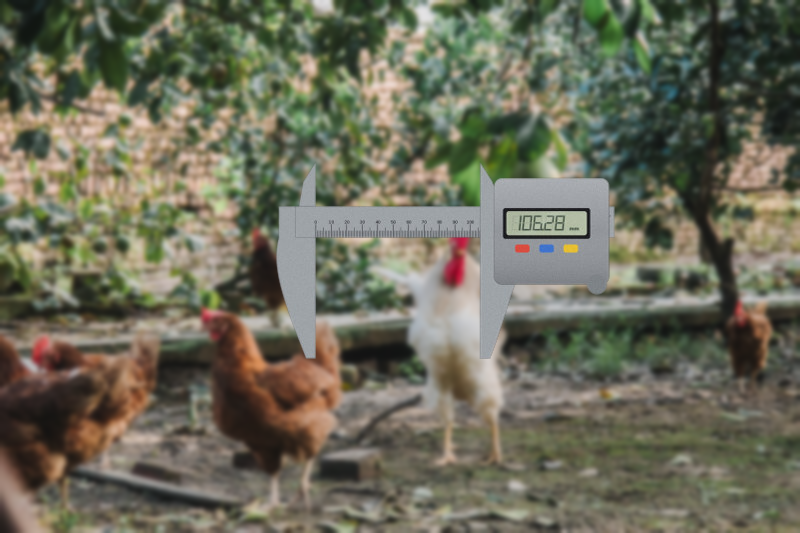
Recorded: value=106.28 unit=mm
